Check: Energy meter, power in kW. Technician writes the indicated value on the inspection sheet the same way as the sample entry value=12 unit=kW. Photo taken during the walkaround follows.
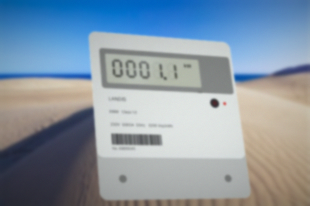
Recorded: value=1.1 unit=kW
